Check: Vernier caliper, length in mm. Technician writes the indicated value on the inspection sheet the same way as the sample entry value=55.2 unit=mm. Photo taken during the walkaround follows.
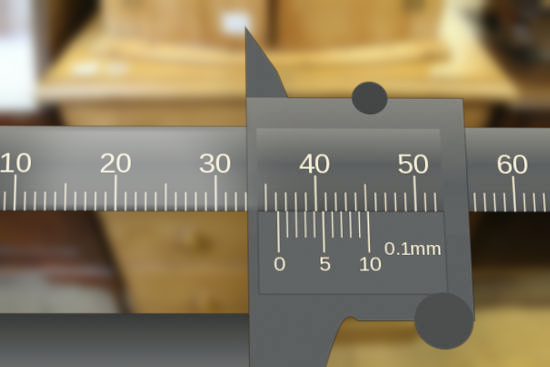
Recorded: value=36.2 unit=mm
